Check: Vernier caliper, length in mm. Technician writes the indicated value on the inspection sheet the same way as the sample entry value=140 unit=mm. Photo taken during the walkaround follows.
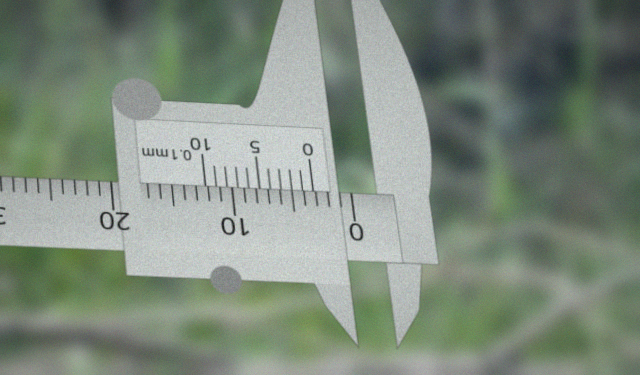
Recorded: value=3.2 unit=mm
